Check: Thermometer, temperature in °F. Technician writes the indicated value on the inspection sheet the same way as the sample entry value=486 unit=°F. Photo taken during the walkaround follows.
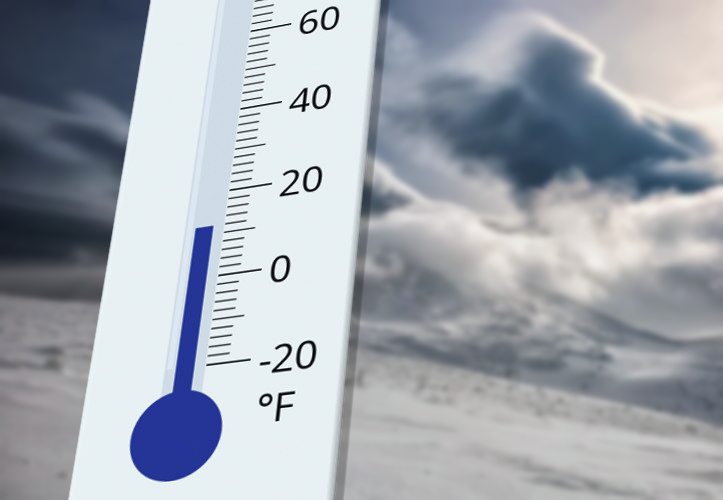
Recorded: value=12 unit=°F
